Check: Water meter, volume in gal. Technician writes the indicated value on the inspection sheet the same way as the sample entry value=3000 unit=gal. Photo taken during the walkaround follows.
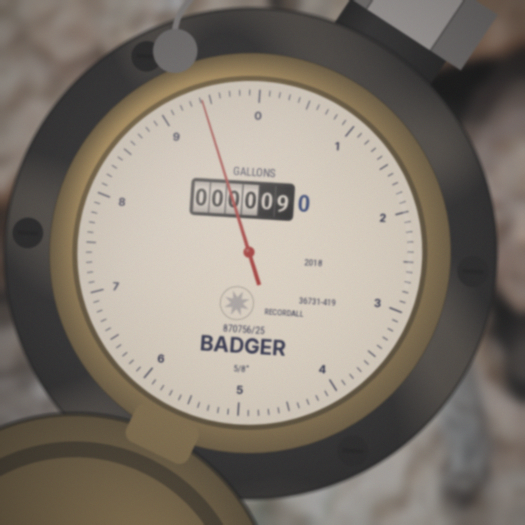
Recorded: value=89.4 unit=gal
